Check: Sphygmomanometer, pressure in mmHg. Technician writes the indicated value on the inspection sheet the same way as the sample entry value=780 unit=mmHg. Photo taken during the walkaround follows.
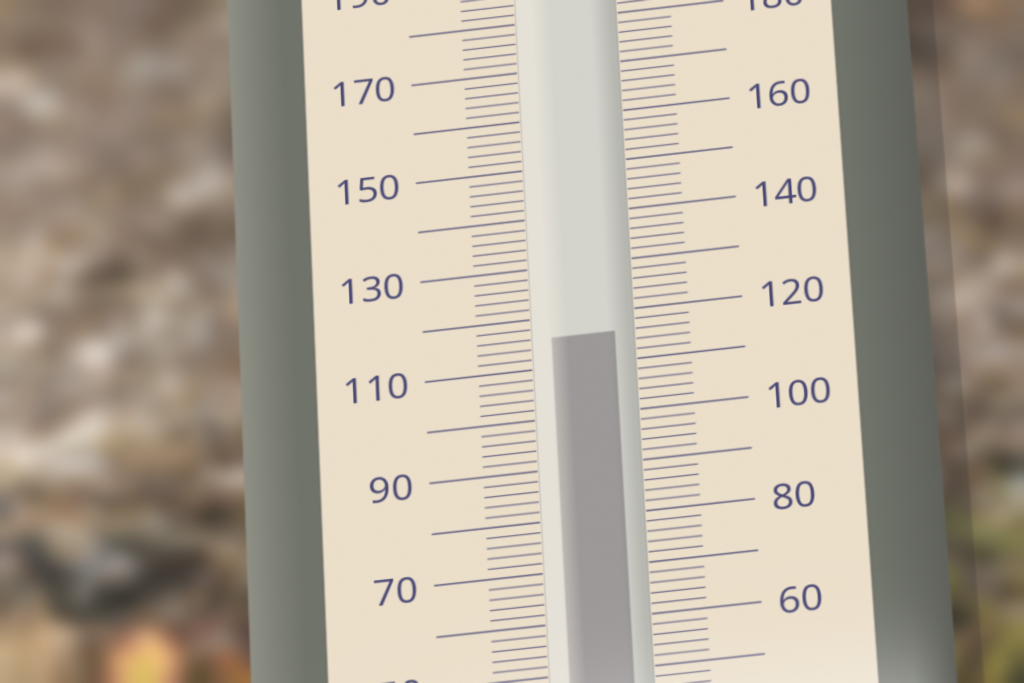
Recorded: value=116 unit=mmHg
